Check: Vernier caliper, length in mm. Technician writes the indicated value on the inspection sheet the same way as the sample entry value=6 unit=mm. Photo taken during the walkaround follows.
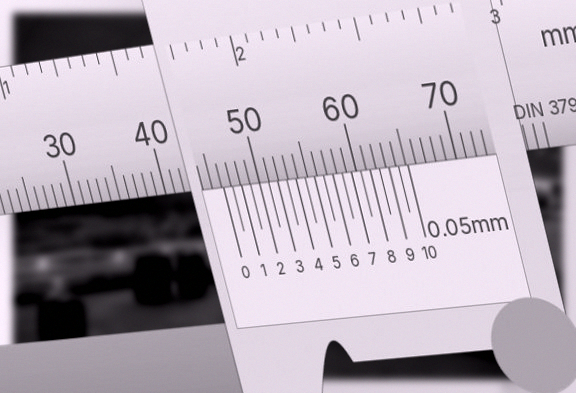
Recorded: value=46.2 unit=mm
